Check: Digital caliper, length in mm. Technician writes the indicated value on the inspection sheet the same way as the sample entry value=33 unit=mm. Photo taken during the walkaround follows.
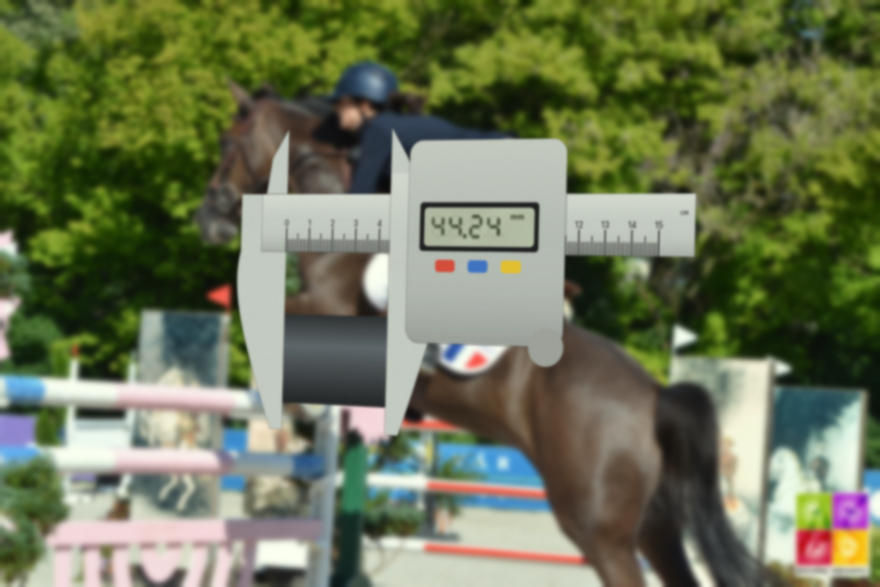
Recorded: value=44.24 unit=mm
